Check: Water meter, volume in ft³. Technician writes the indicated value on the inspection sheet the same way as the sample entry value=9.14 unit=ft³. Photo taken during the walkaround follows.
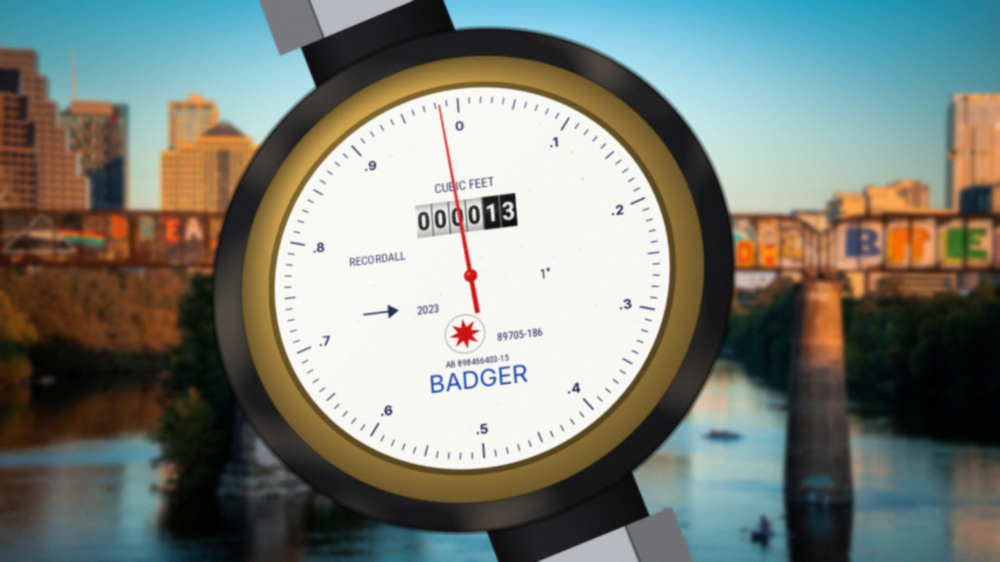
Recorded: value=12.98 unit=ft³
